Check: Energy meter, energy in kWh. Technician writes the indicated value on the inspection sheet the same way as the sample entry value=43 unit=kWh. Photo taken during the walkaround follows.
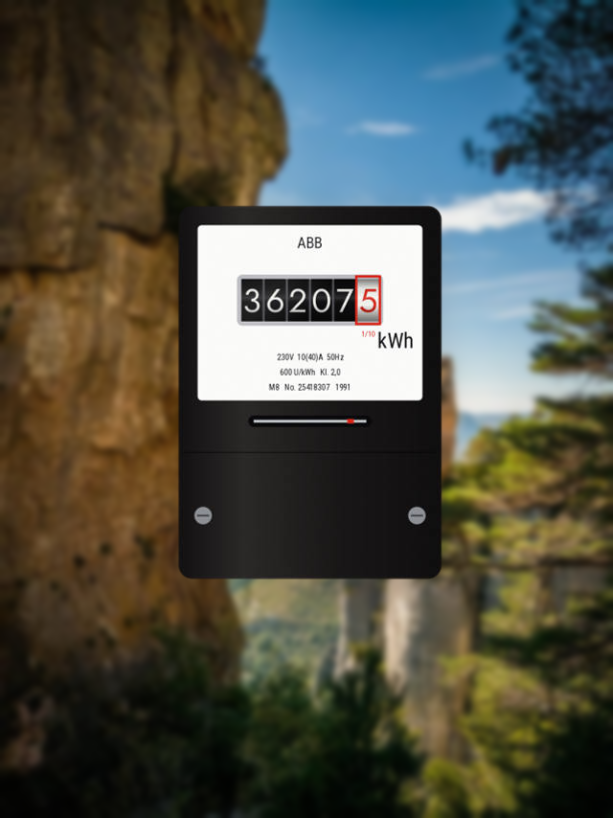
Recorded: value=36207.5 unit=kWh
